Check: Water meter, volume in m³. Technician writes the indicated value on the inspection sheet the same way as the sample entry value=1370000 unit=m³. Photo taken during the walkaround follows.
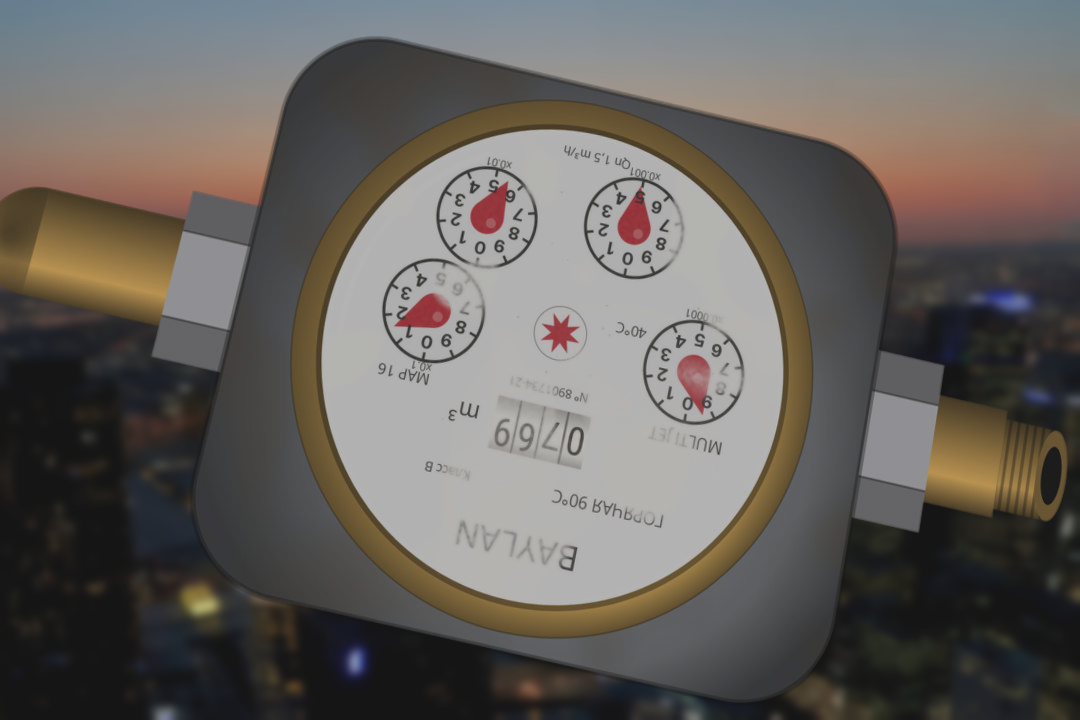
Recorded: value=769.1549 unit=m³
